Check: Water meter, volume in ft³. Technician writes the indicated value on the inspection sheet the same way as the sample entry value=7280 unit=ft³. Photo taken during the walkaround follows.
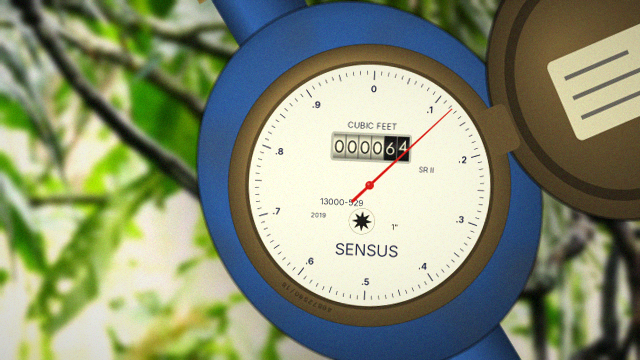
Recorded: value=64.12 unit=ft³
